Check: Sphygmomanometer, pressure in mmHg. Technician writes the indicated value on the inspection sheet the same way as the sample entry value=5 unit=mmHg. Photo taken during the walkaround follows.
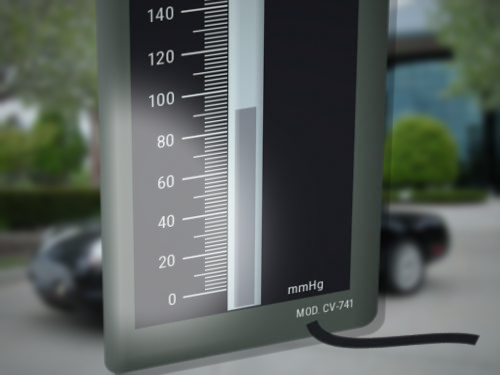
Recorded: value=90 unit=mmHg
